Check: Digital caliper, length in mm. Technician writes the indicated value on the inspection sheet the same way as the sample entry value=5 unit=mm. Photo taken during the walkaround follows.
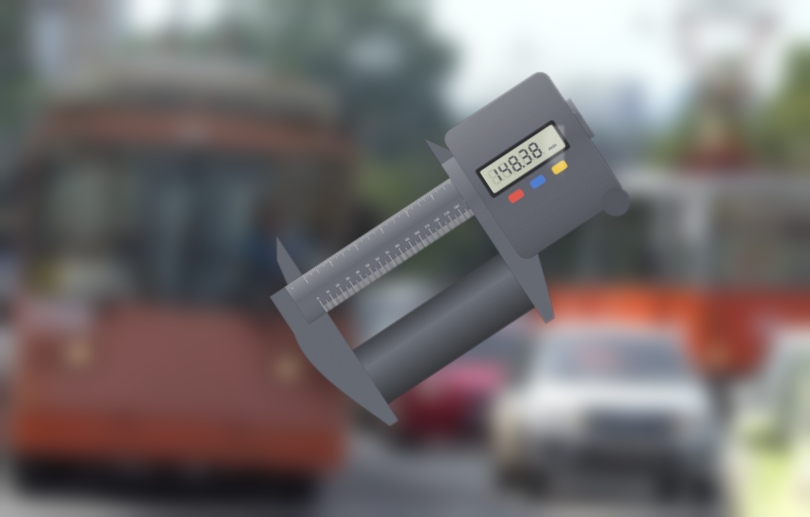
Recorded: value=148.38 unit=mm
